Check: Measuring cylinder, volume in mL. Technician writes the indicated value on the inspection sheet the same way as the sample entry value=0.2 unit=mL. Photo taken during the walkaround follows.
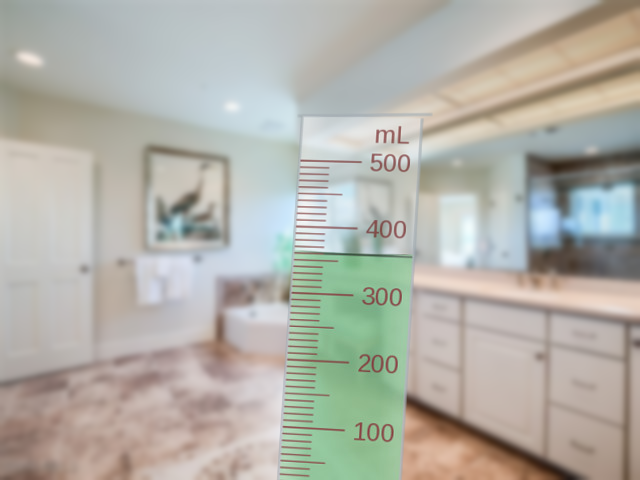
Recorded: value=360 unit=mL
